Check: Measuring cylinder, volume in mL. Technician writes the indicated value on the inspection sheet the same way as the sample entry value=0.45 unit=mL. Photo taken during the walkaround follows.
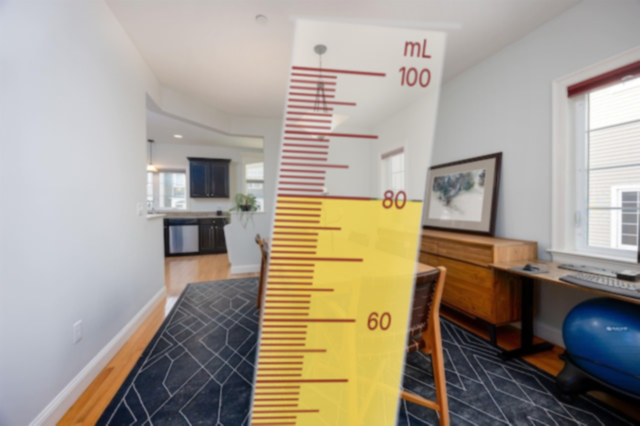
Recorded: value=80 unit=mL
